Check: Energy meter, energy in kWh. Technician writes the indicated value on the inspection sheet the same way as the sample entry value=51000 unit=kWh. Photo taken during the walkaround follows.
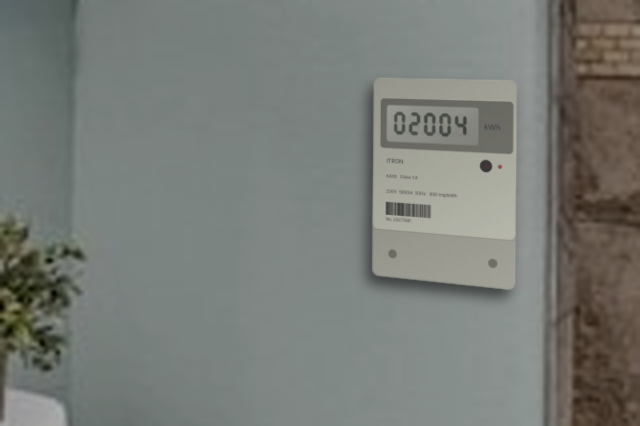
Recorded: value=2004 unit=kWh
